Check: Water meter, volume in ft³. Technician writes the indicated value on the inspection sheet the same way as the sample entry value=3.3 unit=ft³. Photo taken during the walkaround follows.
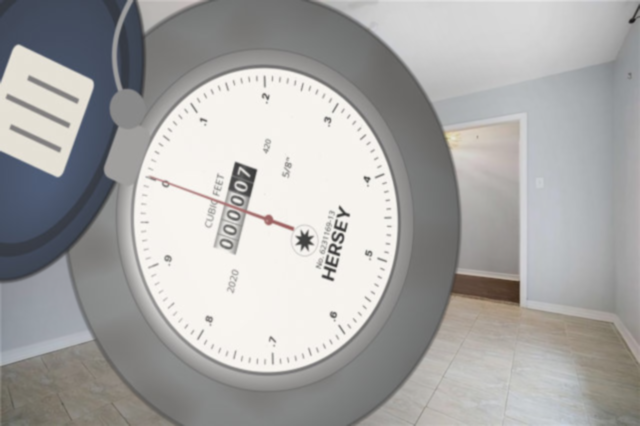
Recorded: value=7.00 unit=ft³
